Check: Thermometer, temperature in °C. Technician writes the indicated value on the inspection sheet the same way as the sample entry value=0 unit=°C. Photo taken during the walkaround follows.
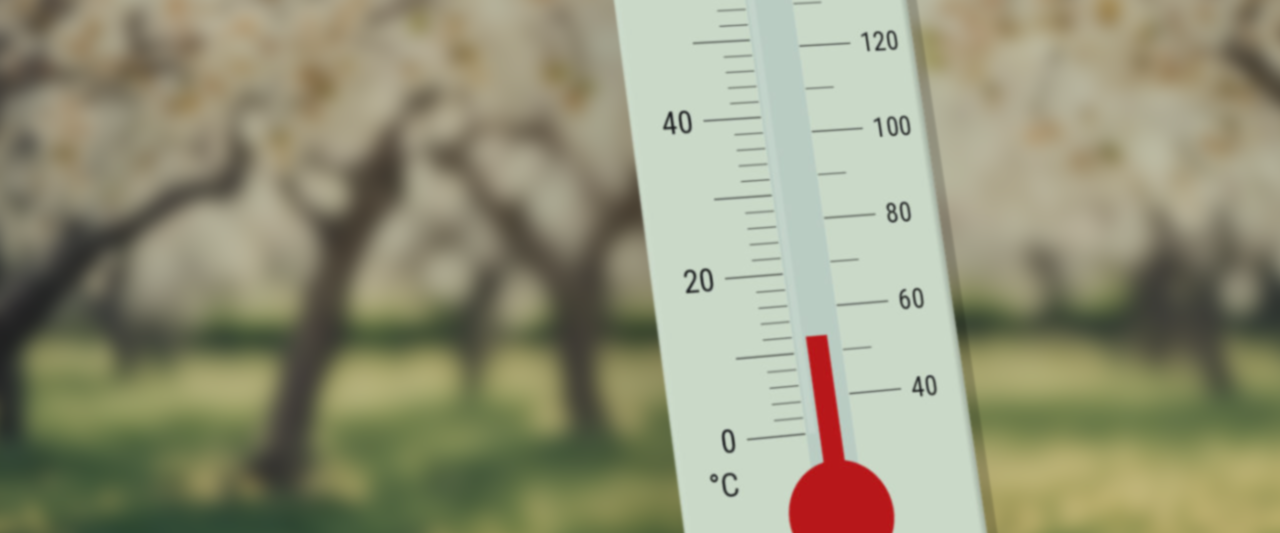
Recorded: value=12 unit=°C
